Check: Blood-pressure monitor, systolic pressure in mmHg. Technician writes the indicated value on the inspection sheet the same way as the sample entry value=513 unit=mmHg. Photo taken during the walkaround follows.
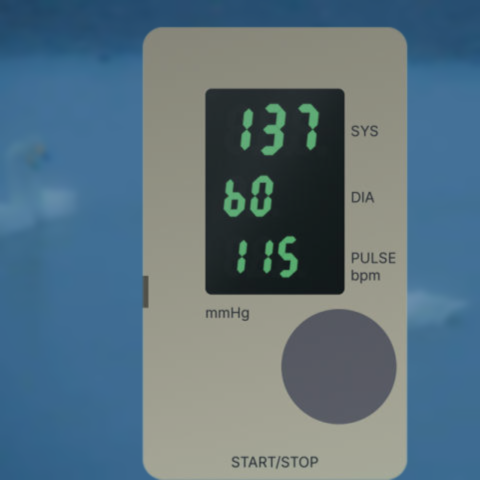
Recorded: value=137 unit=mmHg
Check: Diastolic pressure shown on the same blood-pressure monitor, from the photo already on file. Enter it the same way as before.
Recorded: value=60 unit=mmHg
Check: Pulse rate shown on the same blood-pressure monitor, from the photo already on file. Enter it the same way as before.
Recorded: value=115 unit=bpm
